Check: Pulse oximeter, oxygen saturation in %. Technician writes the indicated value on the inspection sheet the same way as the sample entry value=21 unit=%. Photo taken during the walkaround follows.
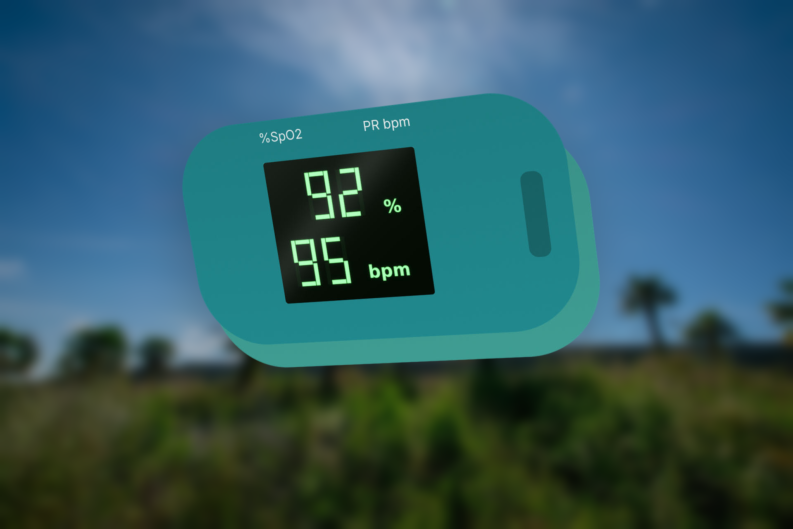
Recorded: value=92 unit=%
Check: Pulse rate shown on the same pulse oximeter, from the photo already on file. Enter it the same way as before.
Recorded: value=95 unit=bpm
